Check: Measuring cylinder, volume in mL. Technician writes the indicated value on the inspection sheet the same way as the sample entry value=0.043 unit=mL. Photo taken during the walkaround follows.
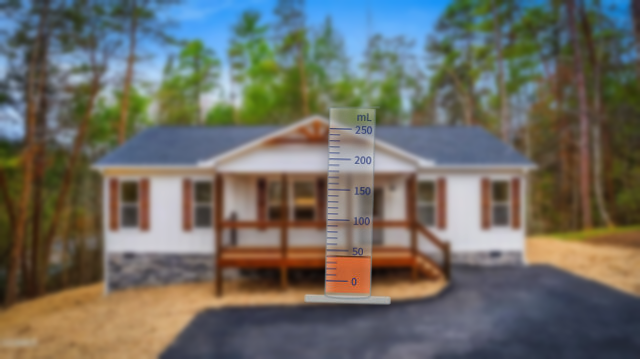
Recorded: value=40 unit=mL
